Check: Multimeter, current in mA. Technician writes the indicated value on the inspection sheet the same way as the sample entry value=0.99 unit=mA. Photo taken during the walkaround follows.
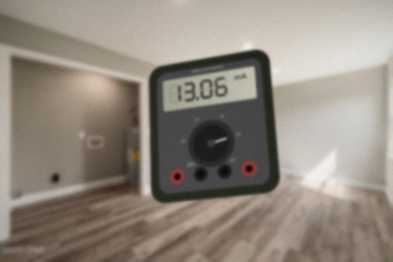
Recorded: value=13.06 unit=mA
